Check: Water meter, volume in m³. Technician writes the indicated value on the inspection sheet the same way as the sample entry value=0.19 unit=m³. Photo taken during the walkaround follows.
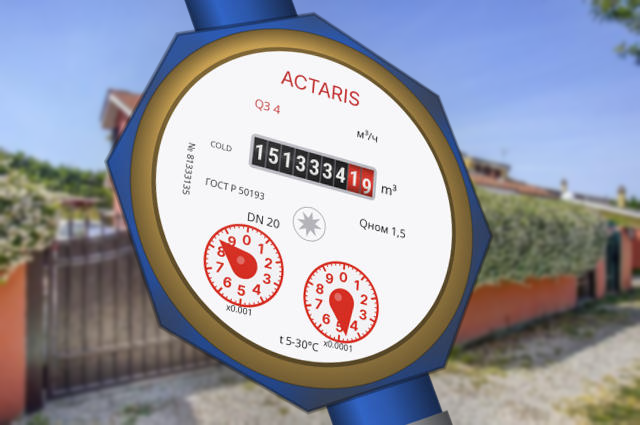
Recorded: value=1513334.1884 unit=m³
